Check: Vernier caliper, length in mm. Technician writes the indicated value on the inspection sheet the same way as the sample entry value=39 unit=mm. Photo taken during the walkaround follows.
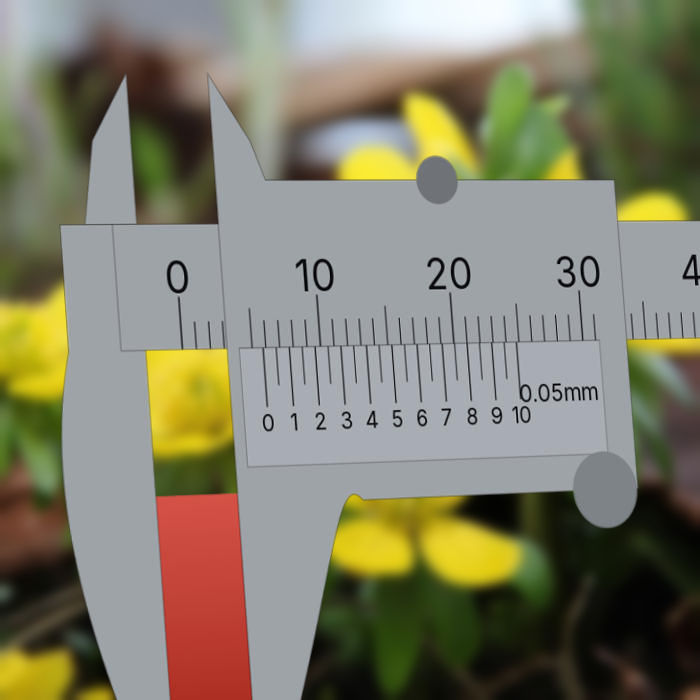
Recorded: value=5.8 unit=mm
